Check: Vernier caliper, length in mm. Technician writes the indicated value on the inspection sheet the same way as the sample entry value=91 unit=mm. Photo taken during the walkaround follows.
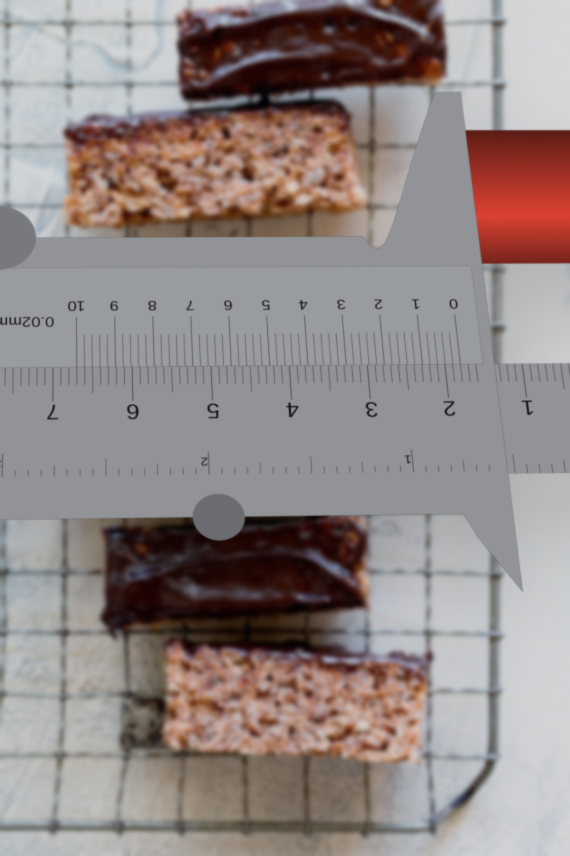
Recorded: value=18.0 unit=mm
